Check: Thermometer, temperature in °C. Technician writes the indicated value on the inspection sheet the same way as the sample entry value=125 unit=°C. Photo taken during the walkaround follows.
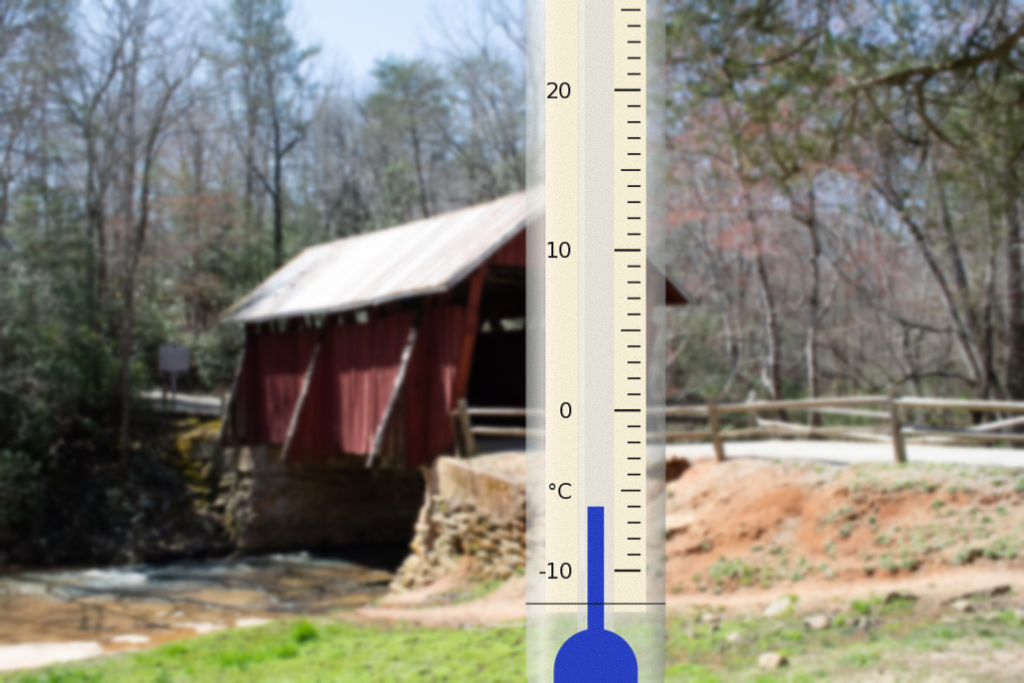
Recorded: value=-6 unit=°C
